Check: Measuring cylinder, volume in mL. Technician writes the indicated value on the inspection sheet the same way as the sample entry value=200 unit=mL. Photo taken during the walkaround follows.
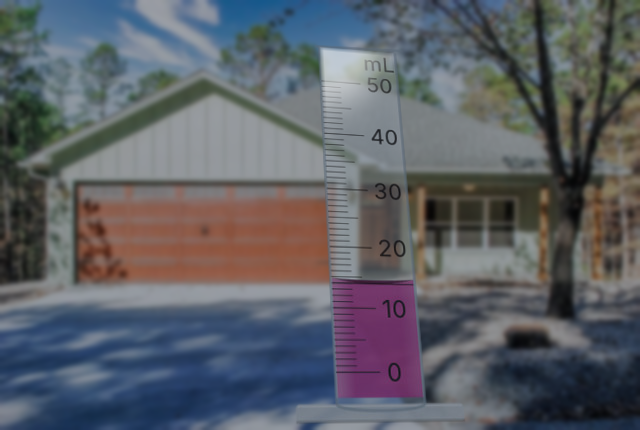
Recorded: value=14 unit=mL
